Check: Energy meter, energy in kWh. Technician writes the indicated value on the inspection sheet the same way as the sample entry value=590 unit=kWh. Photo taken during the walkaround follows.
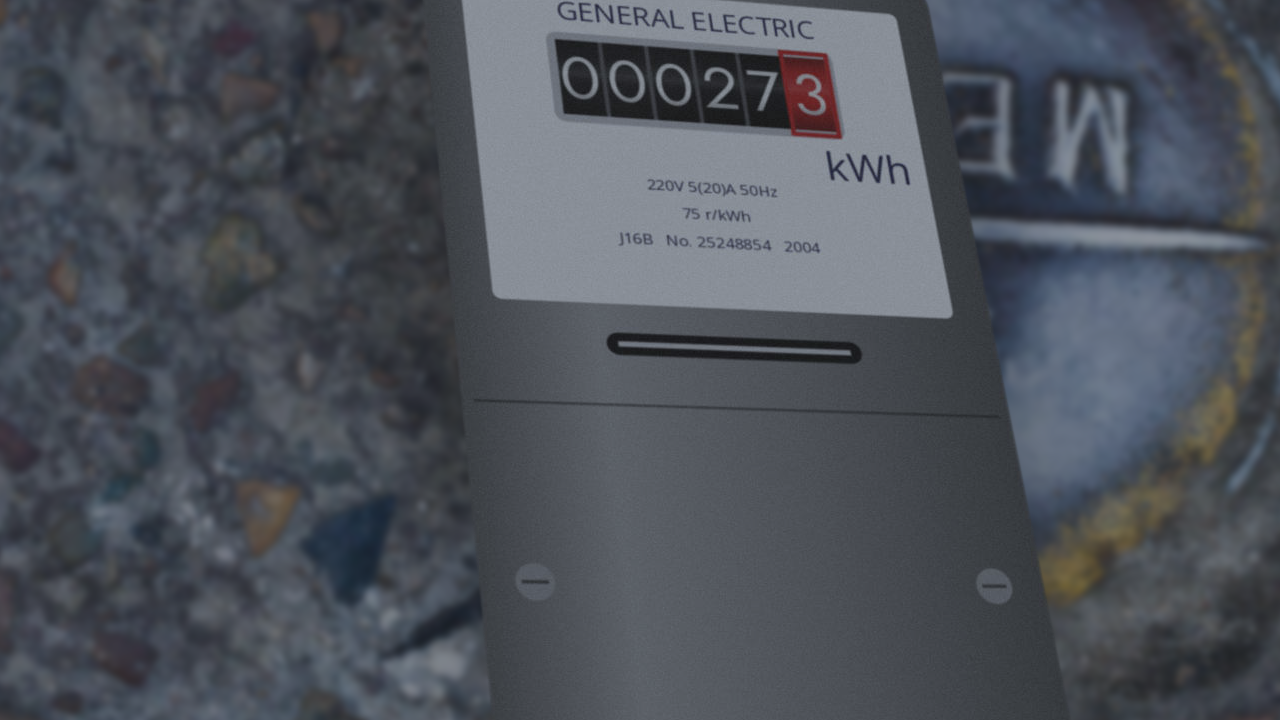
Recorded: value=27.3 unit=kWh
